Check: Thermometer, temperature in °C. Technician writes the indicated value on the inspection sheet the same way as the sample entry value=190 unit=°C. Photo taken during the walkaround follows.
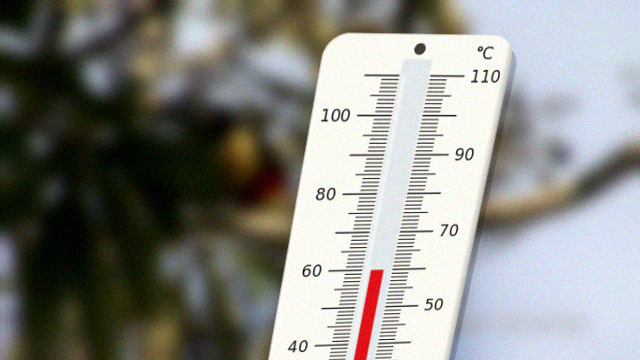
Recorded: value=60 unit=°C
